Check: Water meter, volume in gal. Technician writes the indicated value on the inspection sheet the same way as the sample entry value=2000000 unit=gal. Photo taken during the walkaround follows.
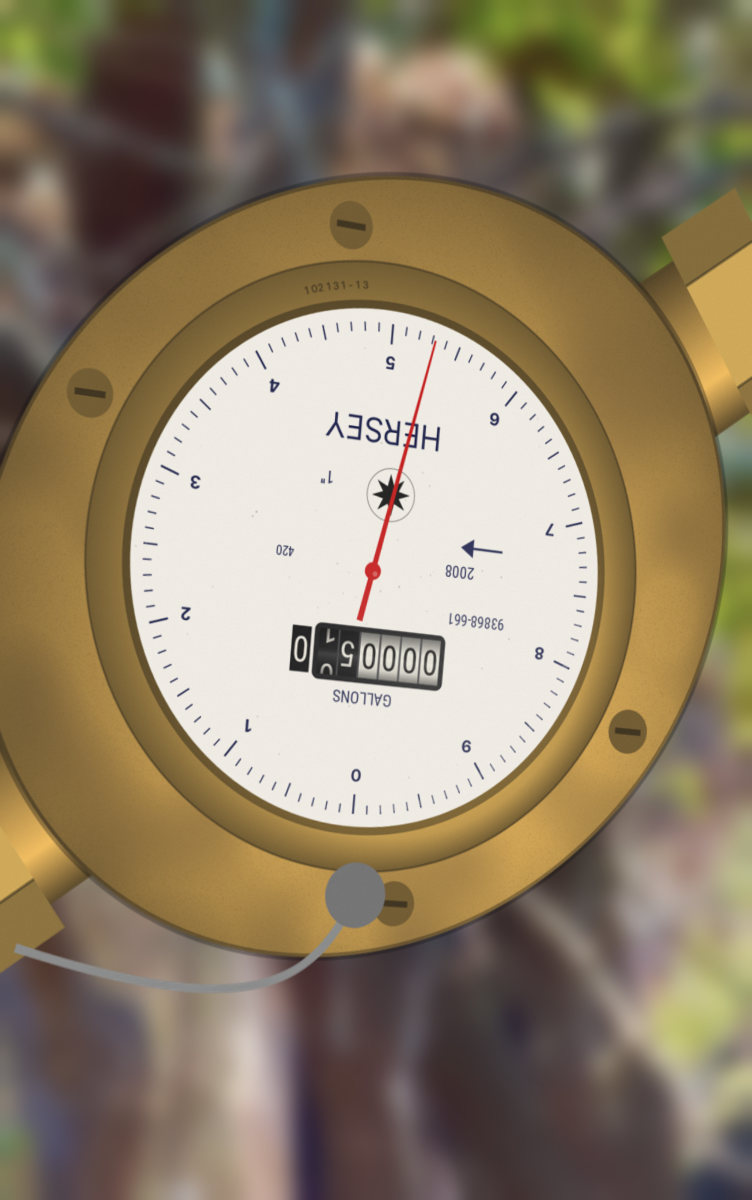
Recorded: value=505.3 unit=gal
